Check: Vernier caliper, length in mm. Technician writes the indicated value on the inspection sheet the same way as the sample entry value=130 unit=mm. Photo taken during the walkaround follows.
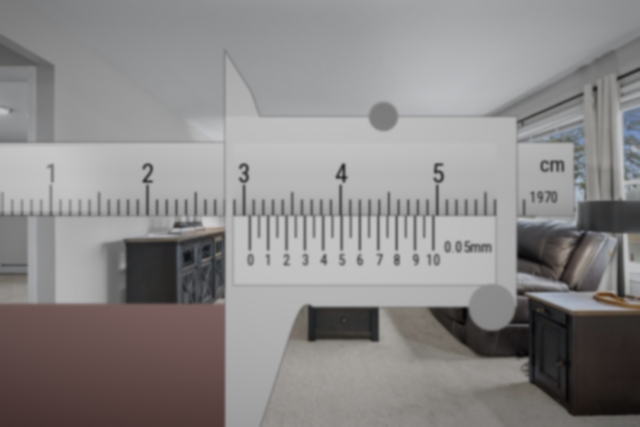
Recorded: value=30.6 unit=mm
